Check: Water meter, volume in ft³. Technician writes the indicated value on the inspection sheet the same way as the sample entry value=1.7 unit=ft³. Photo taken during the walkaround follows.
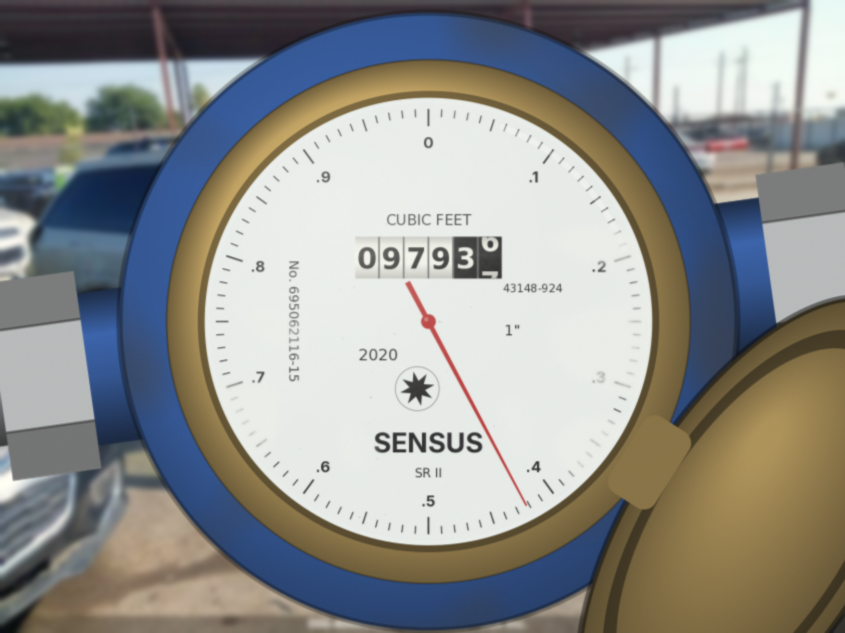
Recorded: value=97936.42 unit=ft³
